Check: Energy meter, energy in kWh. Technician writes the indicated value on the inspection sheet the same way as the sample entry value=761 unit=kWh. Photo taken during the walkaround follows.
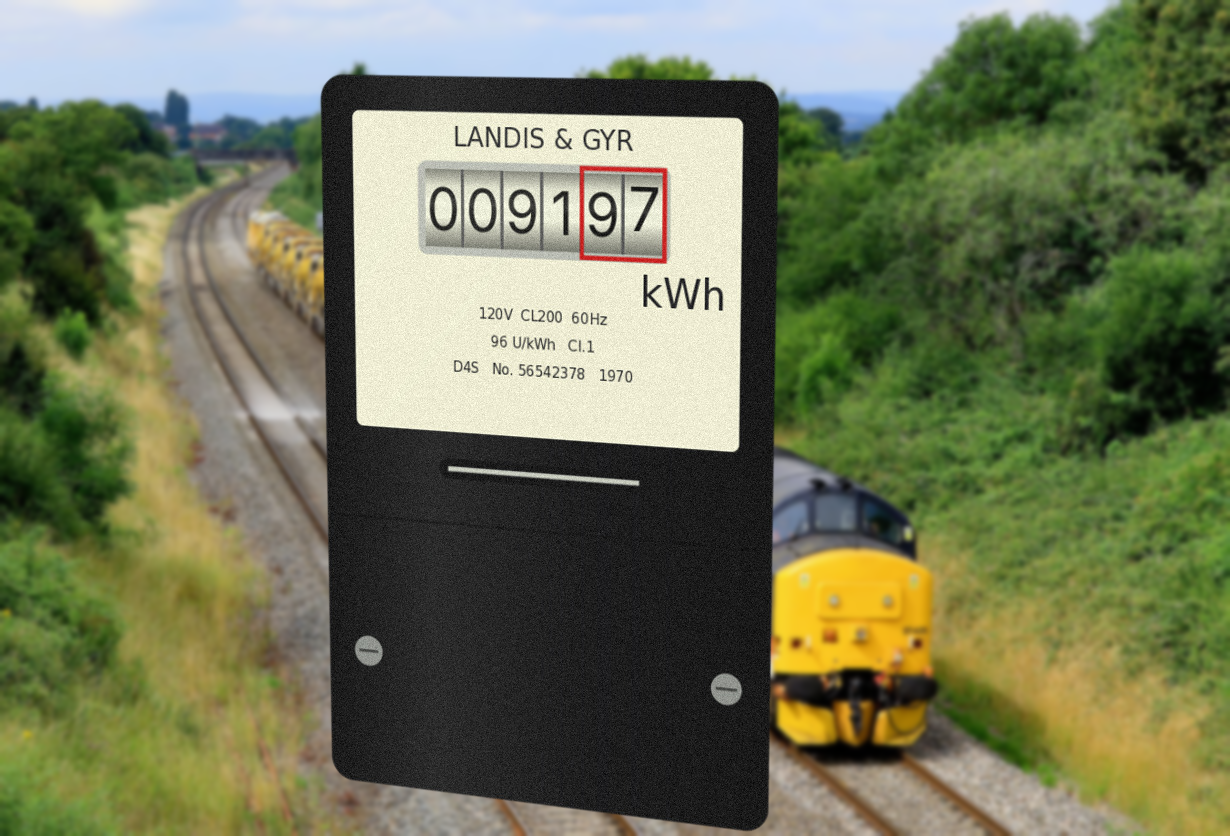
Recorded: value=91.97 unit=kWh
